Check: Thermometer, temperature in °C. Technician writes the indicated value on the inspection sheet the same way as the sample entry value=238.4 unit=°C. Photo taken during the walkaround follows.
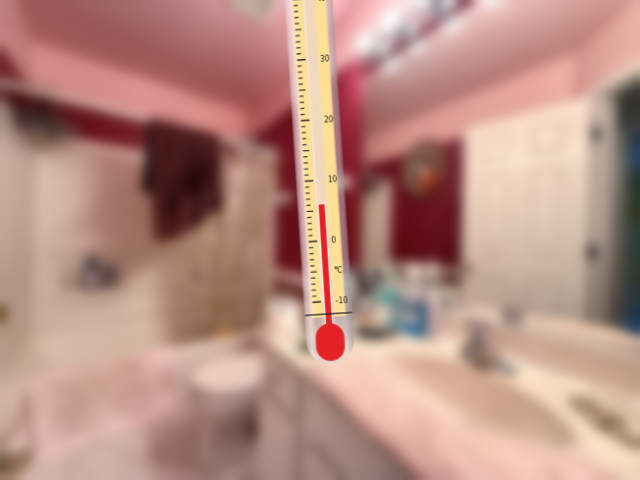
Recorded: value=6 unit=°C
